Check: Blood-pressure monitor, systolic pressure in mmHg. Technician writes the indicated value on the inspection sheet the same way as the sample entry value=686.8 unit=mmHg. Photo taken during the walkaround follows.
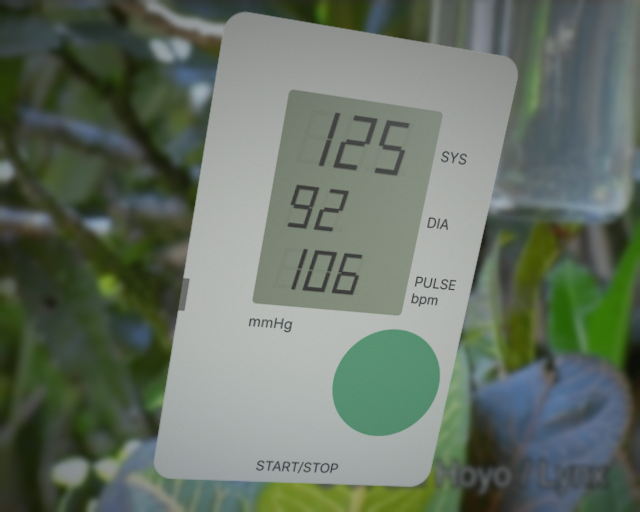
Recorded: value=125 unit=mmHg
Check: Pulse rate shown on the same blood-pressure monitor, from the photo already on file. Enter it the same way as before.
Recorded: value=106 unit=bpm
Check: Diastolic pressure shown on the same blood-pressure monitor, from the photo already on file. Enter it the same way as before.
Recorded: value=92 unit=mmHg
